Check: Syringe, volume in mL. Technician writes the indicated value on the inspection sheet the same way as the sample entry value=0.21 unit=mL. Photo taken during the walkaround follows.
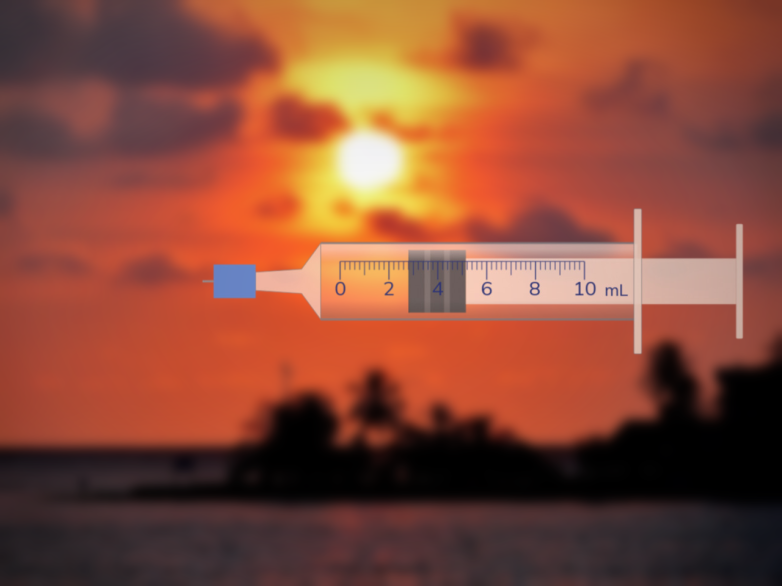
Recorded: value=2.8 unit=mL
